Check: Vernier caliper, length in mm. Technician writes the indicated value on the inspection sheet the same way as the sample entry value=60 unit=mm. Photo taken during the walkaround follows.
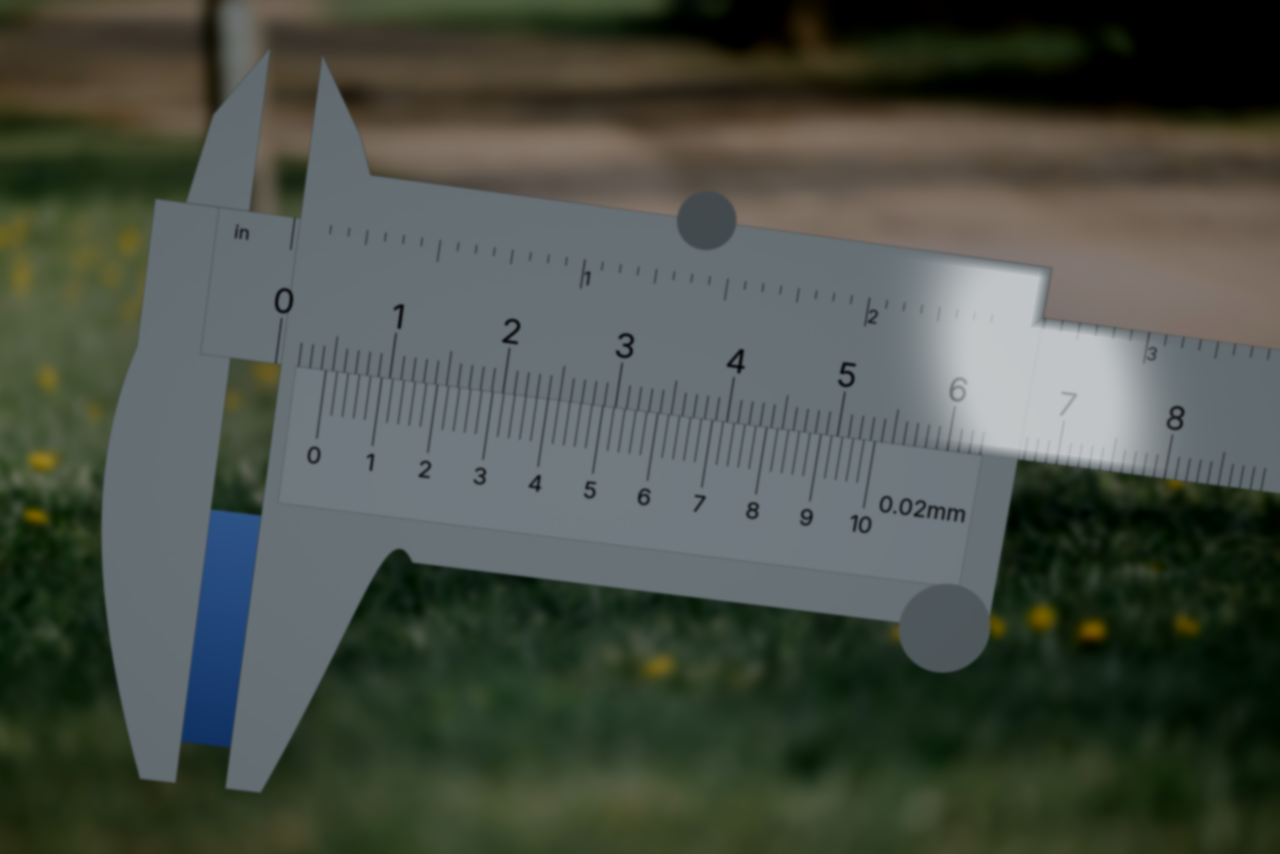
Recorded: value=4.4 unit=mm
